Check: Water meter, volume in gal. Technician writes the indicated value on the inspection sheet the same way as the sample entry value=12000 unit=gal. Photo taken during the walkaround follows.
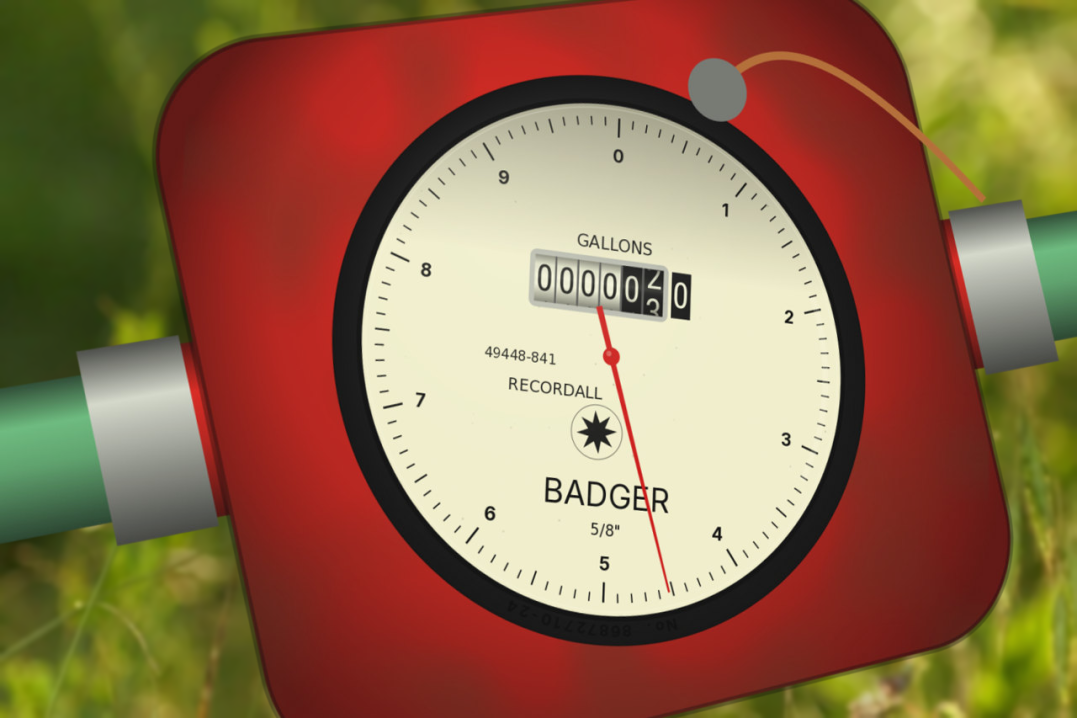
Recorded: value=24.5 unit=gal
